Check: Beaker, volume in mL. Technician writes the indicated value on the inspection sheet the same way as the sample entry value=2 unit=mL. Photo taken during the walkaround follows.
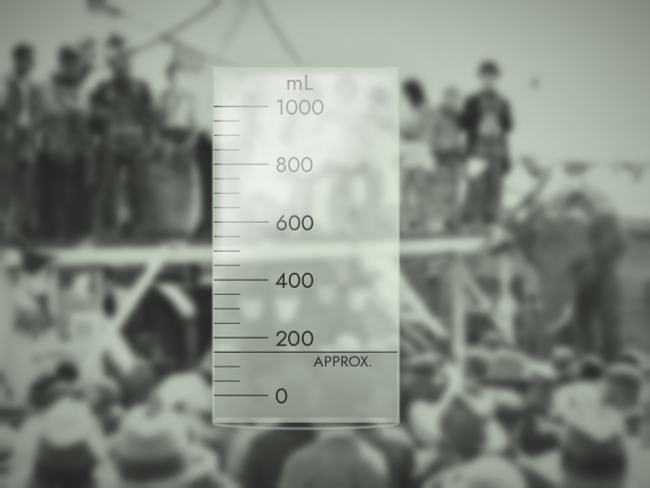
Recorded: value=150 unit=mL
